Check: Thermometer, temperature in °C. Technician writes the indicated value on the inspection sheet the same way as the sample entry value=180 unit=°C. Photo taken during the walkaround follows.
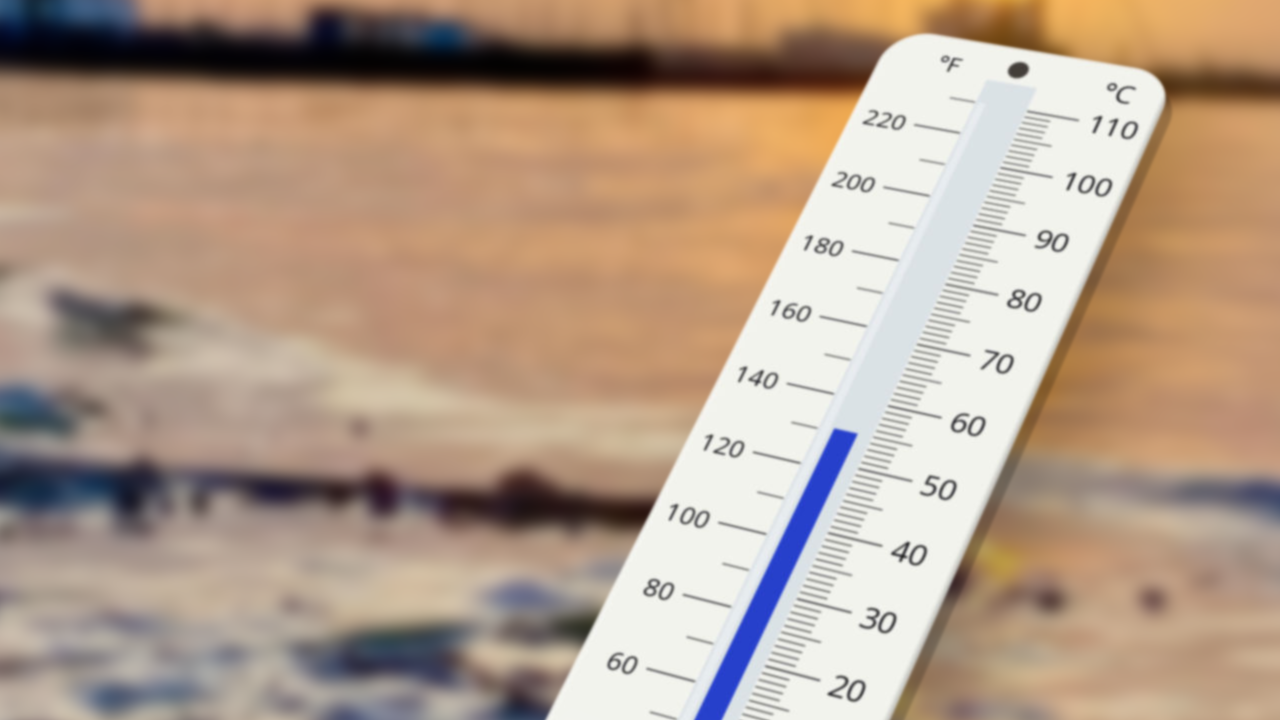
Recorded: value=55 unit=°C
